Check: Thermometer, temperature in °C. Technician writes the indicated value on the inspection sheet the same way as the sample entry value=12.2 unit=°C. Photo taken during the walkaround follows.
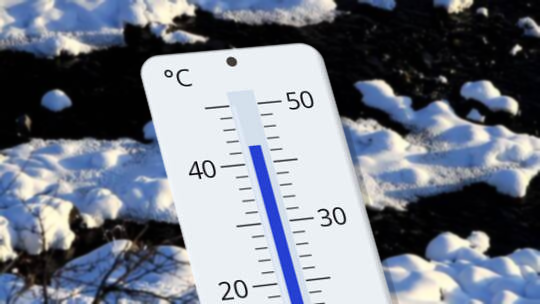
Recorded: value=43 unit=°C
